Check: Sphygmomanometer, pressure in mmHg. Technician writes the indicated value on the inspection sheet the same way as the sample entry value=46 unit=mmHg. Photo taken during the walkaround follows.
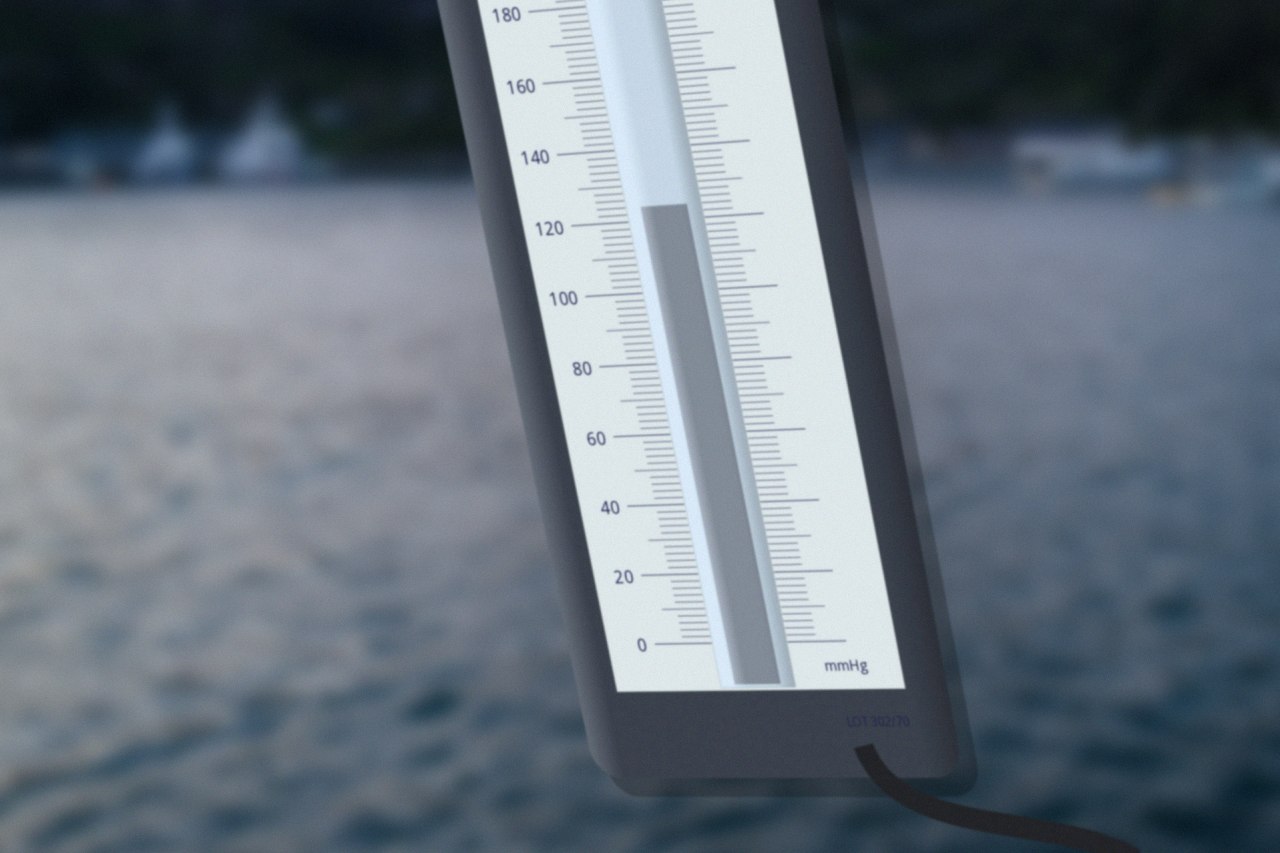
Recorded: value=124 unit=mmHg
